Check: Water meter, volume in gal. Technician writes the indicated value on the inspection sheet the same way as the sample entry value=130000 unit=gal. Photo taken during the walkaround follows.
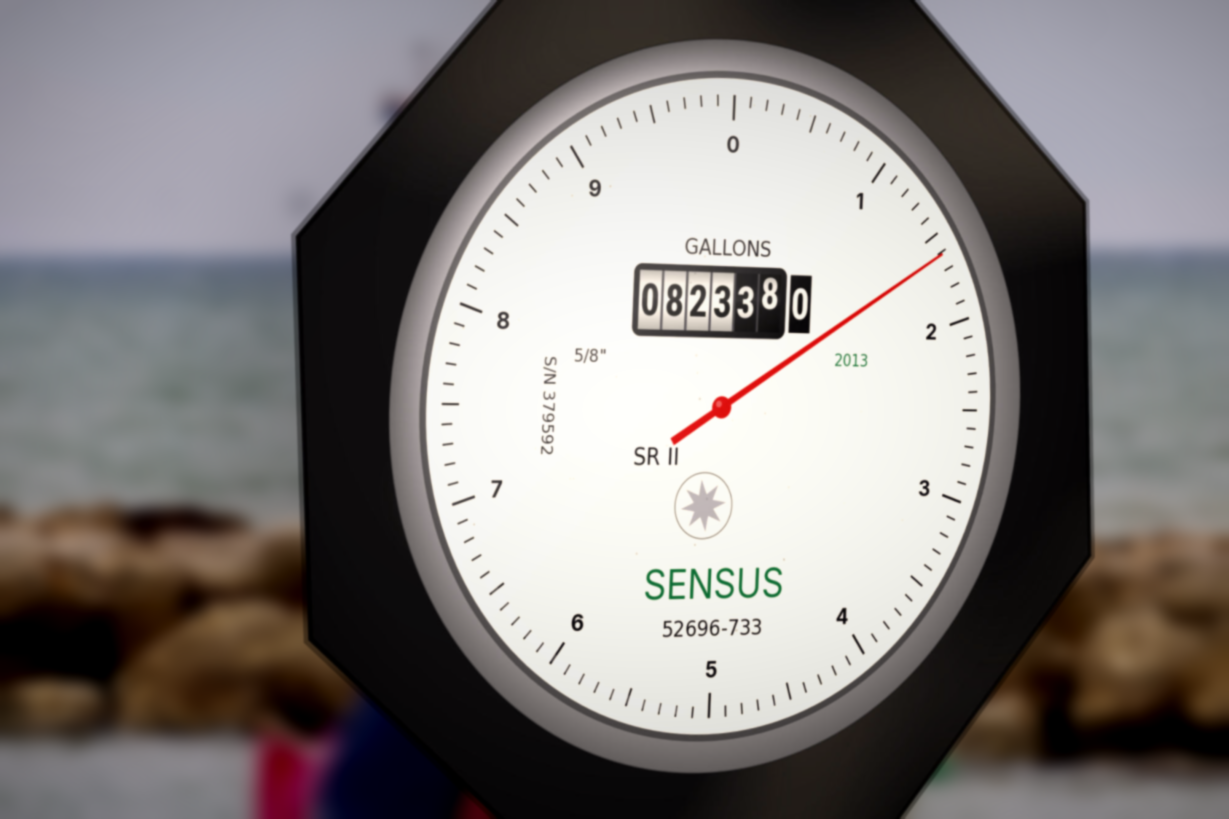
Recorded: value=823381.6 unit=gal
